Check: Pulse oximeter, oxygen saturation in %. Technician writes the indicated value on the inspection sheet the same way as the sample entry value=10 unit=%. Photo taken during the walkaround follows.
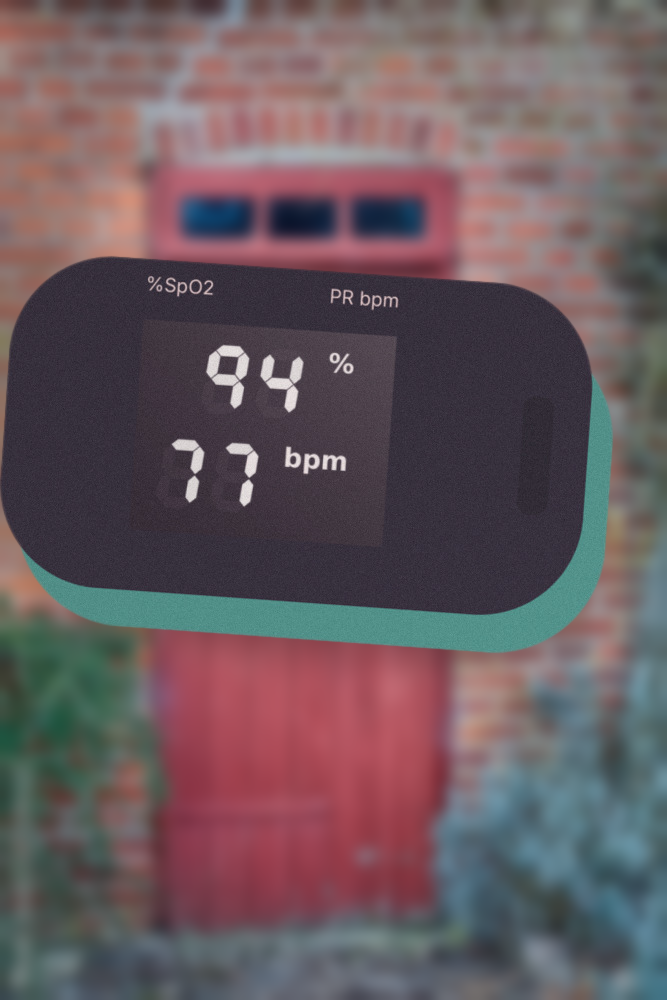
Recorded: value=94 unit=%
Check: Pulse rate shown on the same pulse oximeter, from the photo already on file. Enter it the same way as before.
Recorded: value=77 unit=bpm
